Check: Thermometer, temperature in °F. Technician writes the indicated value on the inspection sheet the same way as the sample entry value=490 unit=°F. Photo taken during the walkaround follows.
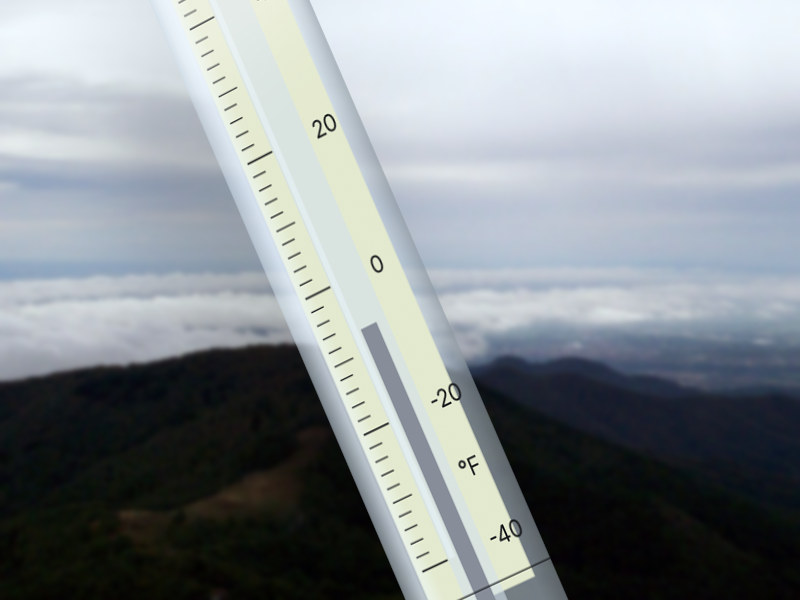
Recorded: value=-7 unit=°F
